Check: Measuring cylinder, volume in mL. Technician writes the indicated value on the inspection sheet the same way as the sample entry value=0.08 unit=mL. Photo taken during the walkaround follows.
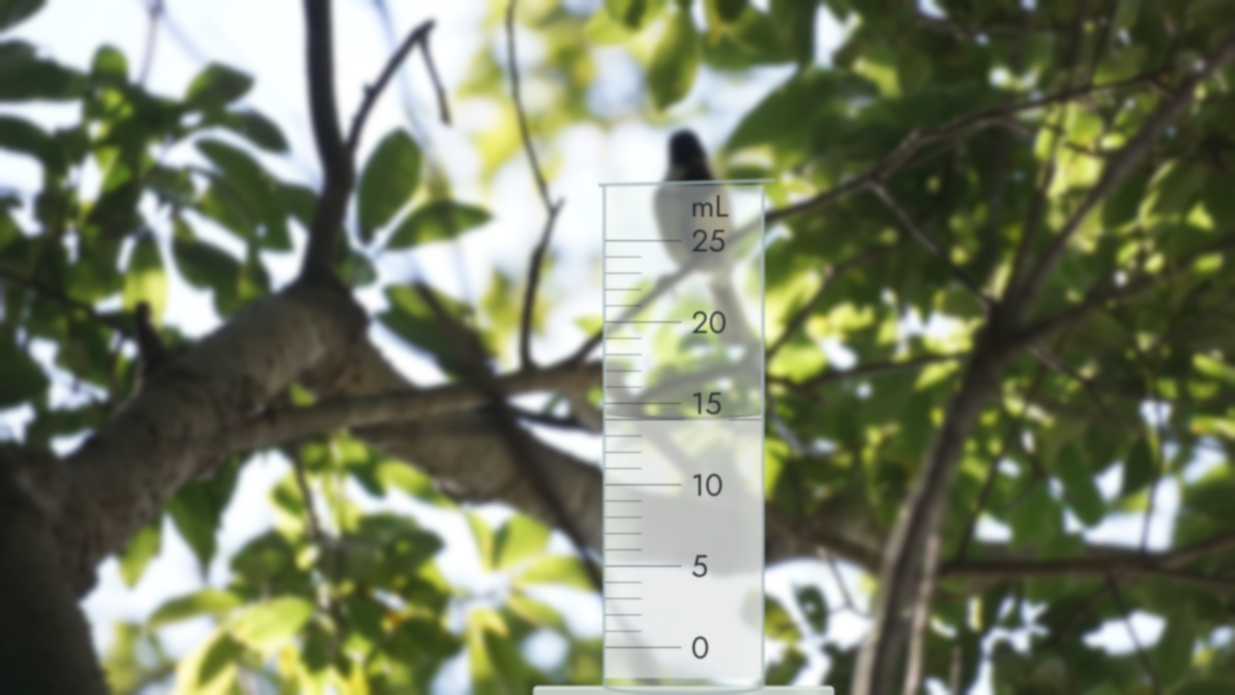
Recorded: value=14 unit=mL
